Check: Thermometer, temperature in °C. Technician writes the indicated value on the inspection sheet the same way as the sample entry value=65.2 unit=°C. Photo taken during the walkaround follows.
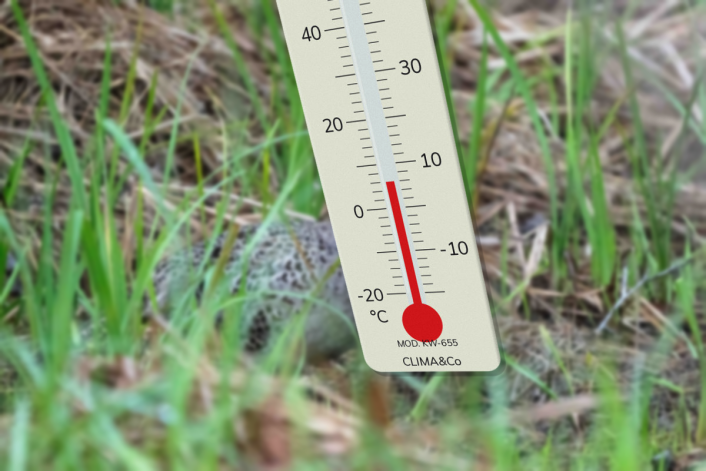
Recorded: value=6 unit=°C
